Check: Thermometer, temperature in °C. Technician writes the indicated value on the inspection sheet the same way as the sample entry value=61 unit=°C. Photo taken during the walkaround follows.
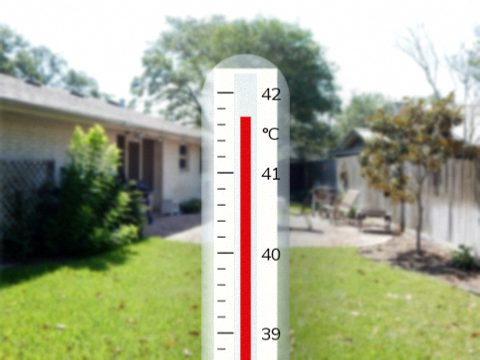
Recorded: value=41.7 unit=°C
